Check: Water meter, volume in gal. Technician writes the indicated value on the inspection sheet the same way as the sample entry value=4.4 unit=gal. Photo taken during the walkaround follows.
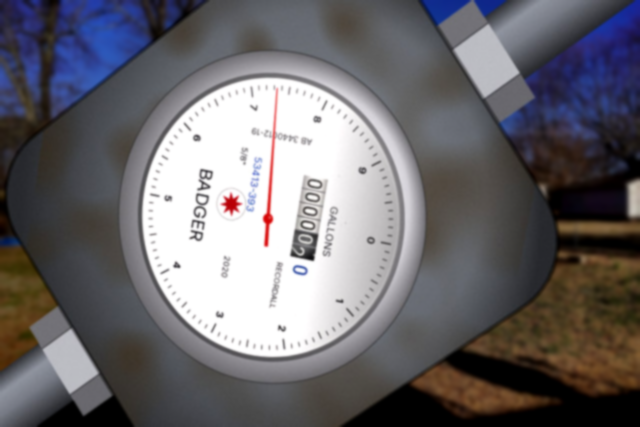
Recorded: value=17.3 unit=gal
